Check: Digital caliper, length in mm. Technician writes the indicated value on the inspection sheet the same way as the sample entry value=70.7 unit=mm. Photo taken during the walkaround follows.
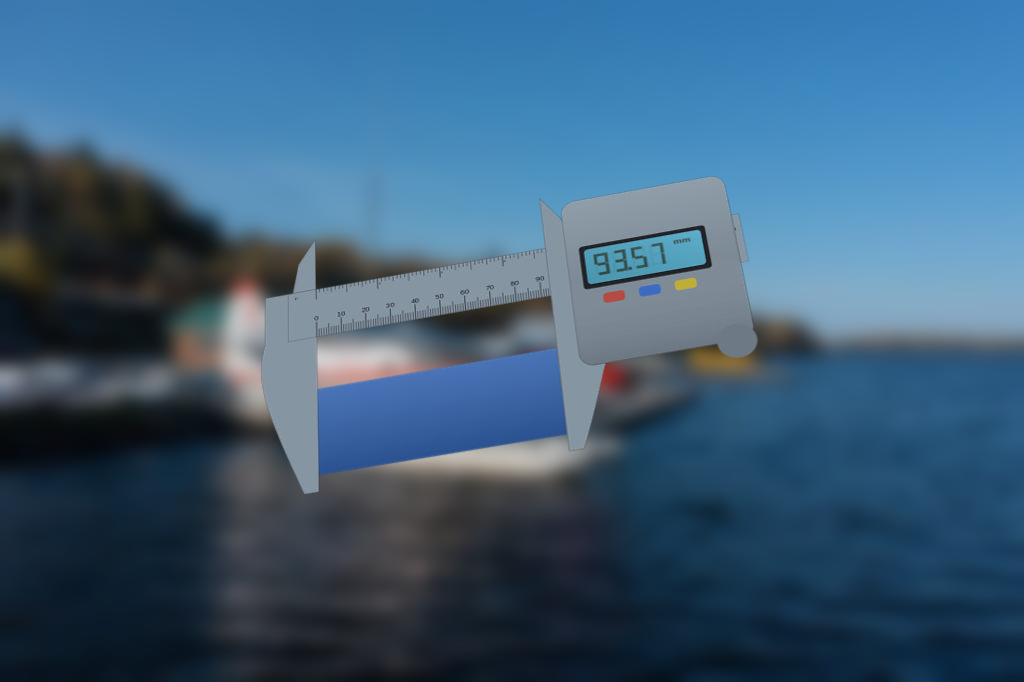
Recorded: value=93.57 unit=mm
